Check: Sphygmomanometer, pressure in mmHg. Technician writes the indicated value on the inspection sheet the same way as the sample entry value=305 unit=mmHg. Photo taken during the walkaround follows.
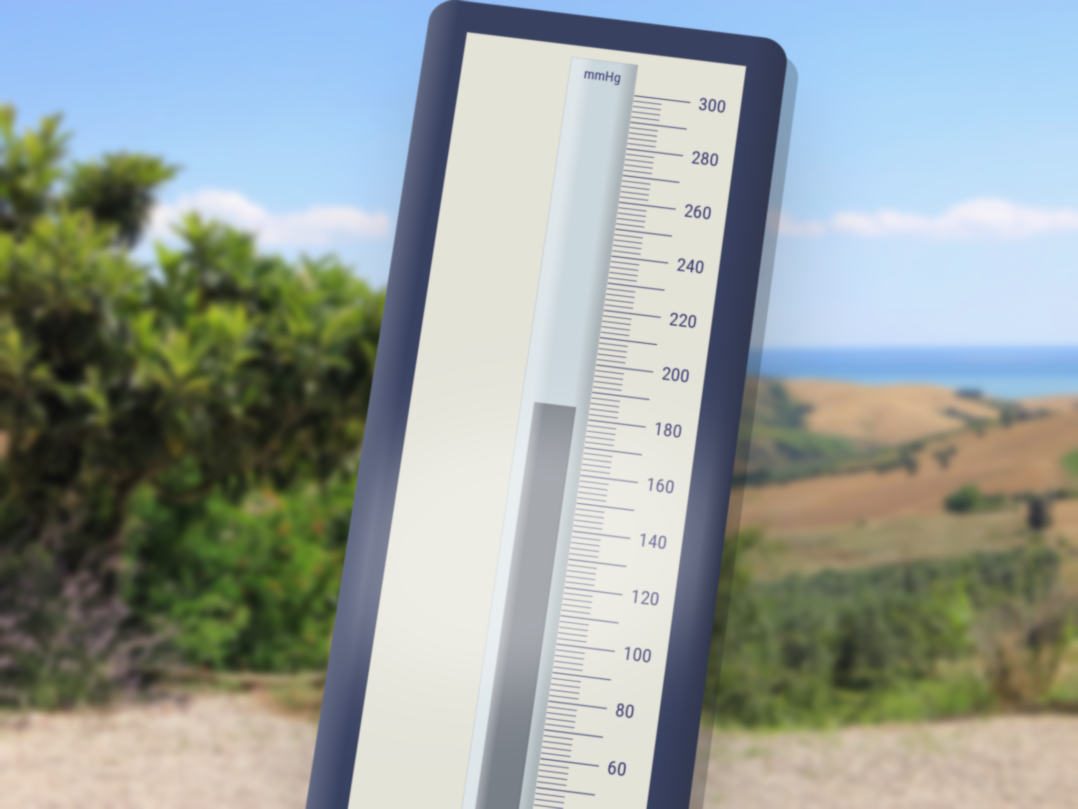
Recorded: value=184 unit=mmHg
